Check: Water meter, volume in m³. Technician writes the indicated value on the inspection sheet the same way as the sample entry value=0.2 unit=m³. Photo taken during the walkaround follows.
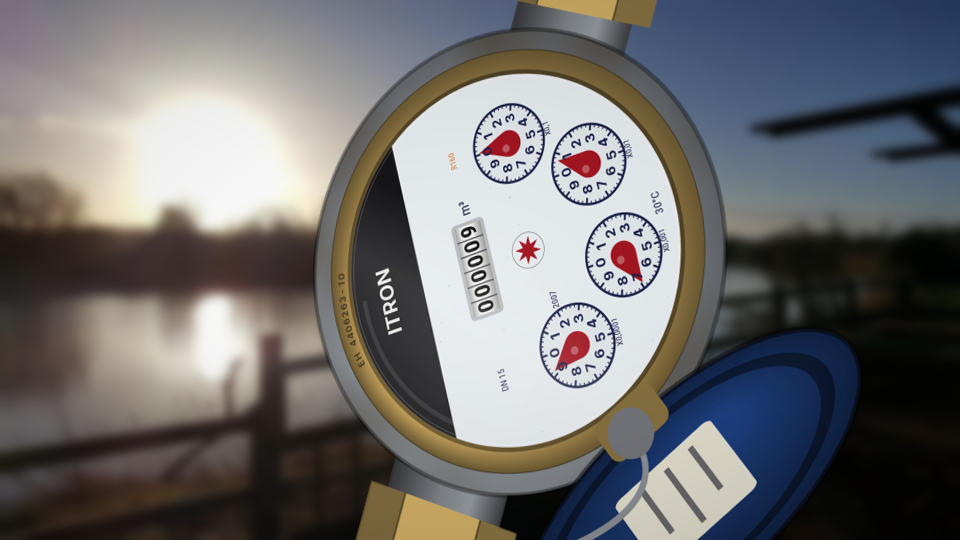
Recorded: value=9.0069 unit=m³
